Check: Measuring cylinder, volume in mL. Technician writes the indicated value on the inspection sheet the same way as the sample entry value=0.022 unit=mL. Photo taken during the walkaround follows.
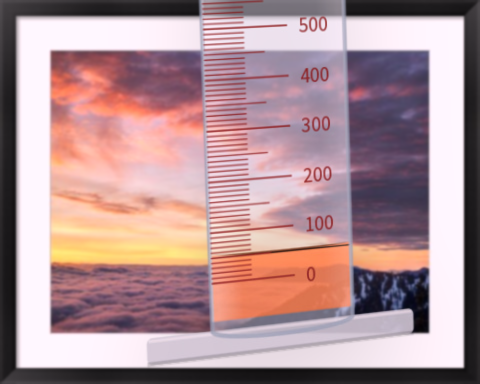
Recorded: value=50 unit=mL
